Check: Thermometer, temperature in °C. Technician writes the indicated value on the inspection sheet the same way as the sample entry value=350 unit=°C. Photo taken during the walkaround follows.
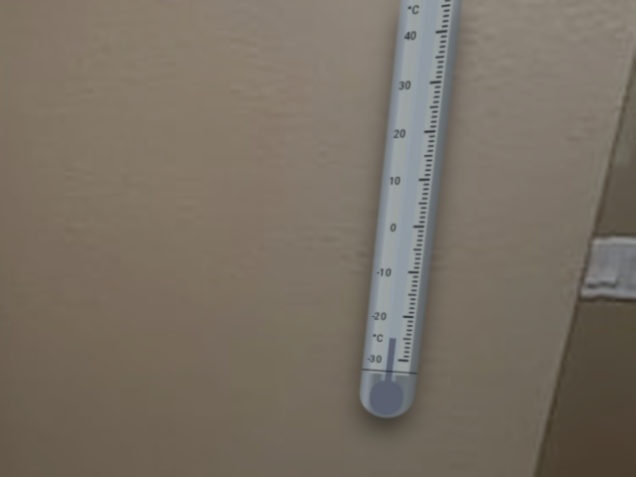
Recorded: value=-25 unit=°C
